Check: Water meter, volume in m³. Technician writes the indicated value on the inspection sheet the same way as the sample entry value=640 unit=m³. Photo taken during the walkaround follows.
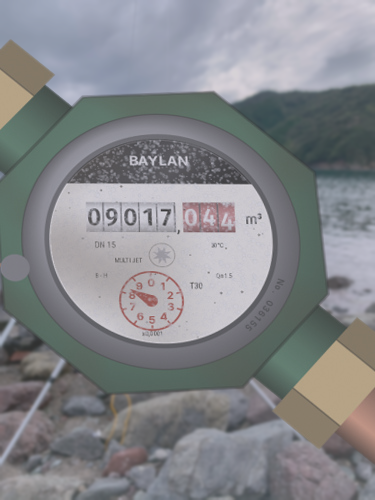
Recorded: value=9017.0438 unit=m³
